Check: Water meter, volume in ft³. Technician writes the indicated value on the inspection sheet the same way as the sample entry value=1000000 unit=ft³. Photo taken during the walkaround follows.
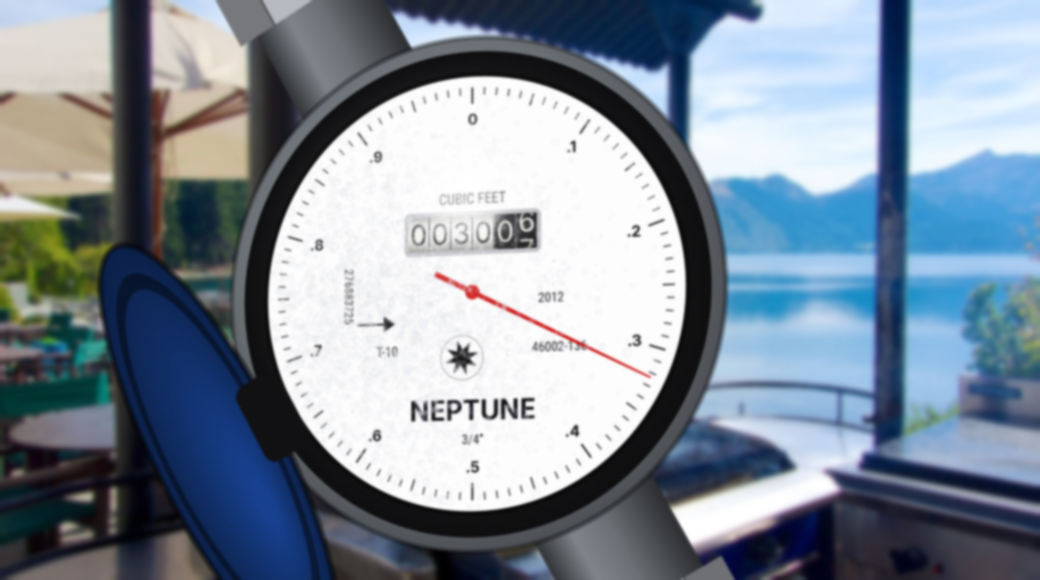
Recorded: value=3006.32 unit=ft³
